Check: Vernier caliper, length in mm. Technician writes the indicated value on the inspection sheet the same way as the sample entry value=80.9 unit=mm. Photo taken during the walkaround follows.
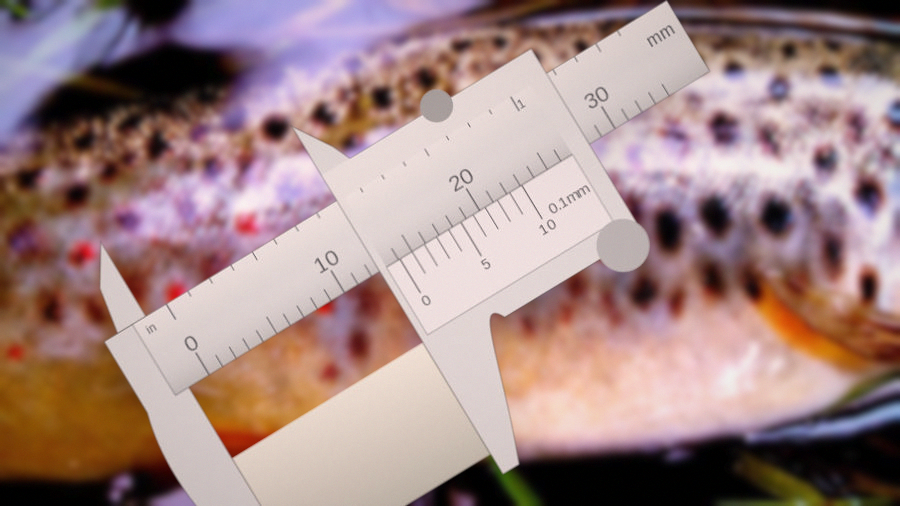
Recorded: value=14.1 unit=mm
